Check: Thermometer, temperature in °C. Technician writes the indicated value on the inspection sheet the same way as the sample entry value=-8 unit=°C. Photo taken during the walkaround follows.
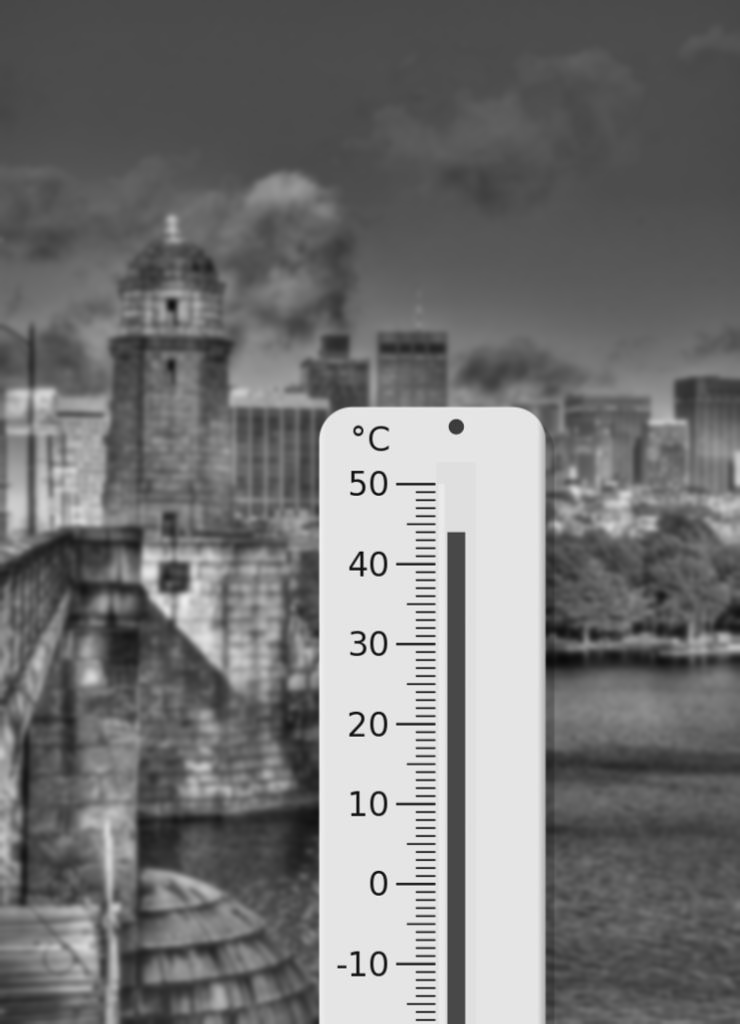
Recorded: value=44 unit=°C
